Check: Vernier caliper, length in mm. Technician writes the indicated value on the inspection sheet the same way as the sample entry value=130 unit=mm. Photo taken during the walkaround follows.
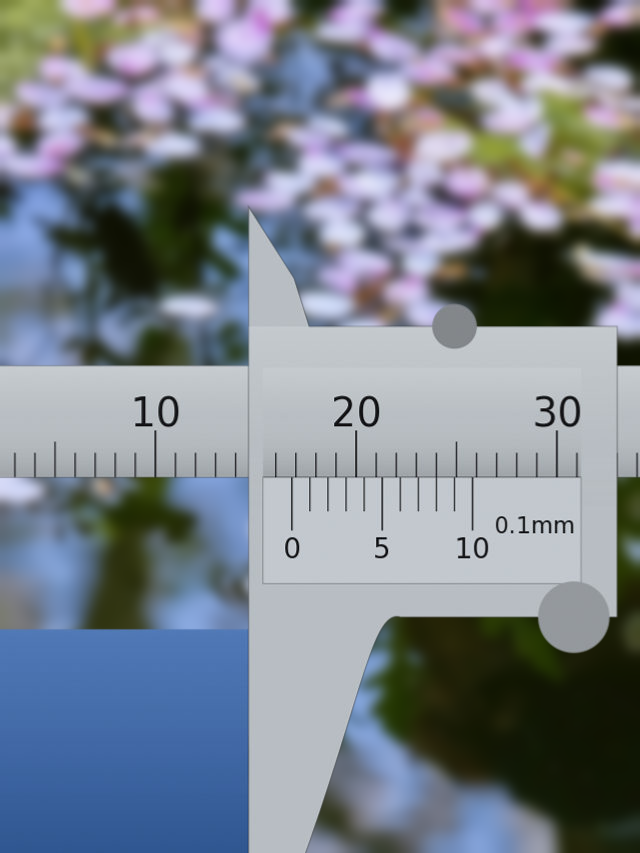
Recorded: value=16.8 unit=mm
